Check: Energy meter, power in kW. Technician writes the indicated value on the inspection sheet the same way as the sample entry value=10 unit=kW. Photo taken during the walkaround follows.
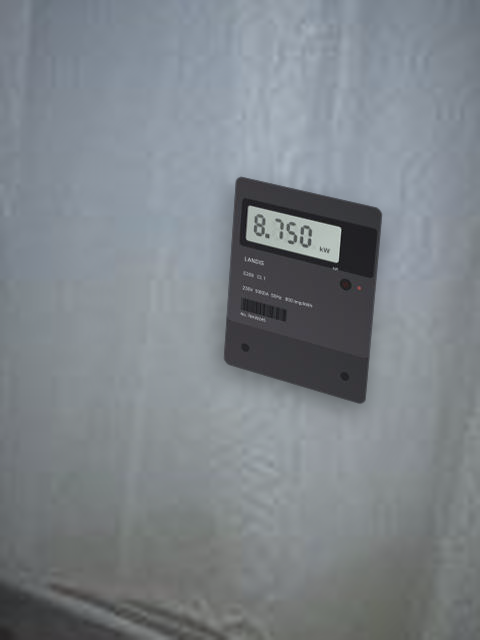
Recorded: value=8.750 unit=kW
